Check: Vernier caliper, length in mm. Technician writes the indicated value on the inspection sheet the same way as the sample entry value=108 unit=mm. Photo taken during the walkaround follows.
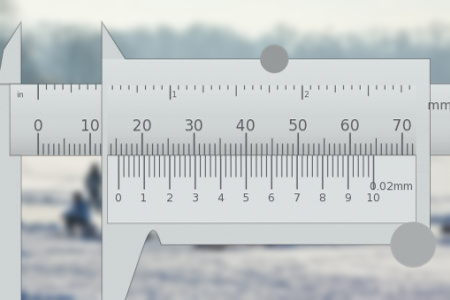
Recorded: value=15.5 unit=mm
